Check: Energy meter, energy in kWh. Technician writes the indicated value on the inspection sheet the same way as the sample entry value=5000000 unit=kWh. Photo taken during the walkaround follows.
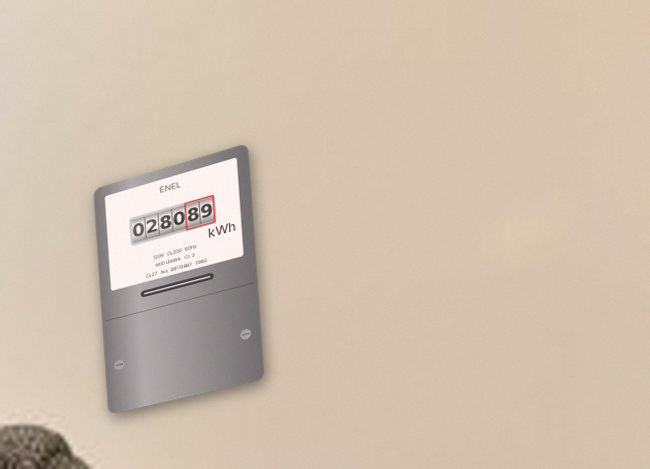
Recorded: value=280.89 unit=kWh
